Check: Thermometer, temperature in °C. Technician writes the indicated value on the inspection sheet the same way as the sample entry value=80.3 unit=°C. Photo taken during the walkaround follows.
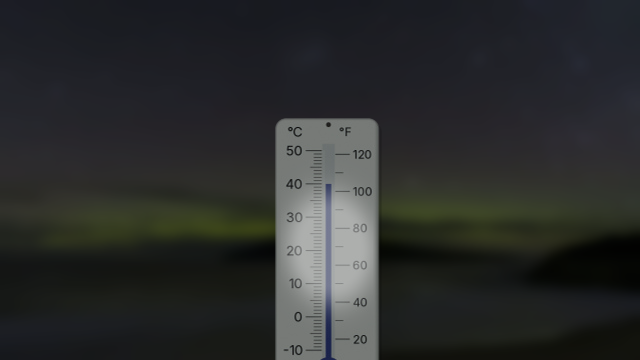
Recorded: value=40 unit=°C
